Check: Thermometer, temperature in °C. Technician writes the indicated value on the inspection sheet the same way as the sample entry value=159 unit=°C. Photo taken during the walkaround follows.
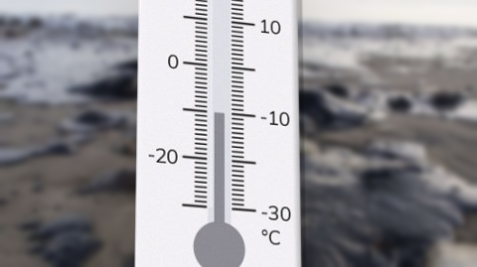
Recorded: value=-10 unit=°C
